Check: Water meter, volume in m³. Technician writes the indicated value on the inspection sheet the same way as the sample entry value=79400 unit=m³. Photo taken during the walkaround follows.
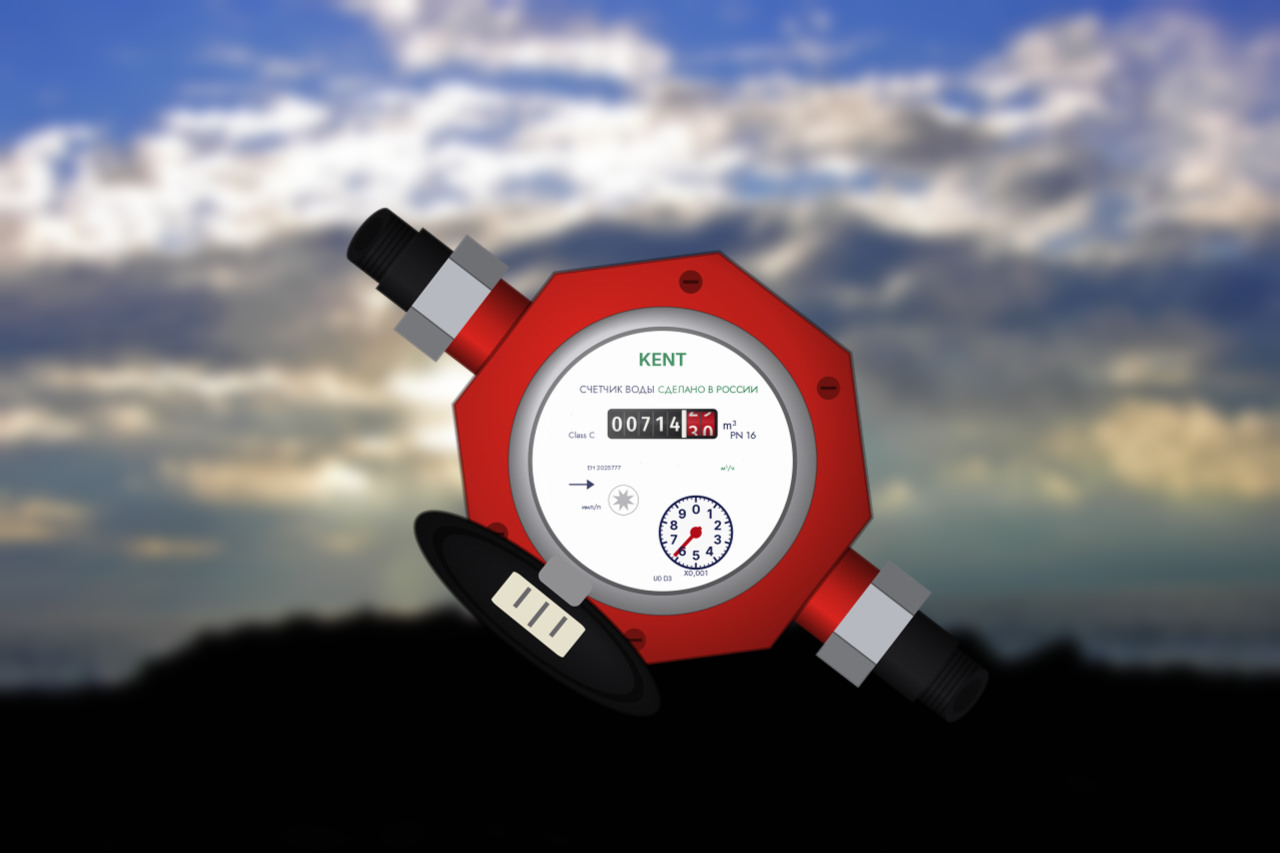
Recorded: value=714.296 unit=m³
